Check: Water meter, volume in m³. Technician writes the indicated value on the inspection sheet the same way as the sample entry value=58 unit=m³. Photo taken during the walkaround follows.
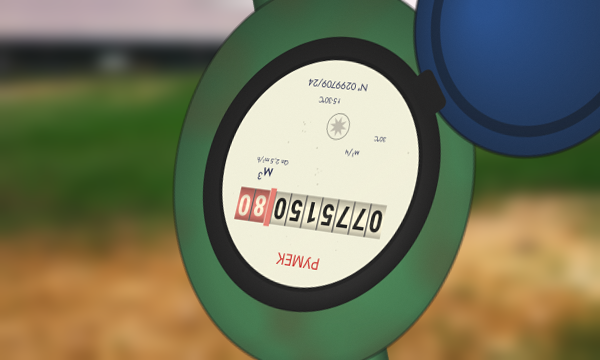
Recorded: value=775150.80 unit=m³
